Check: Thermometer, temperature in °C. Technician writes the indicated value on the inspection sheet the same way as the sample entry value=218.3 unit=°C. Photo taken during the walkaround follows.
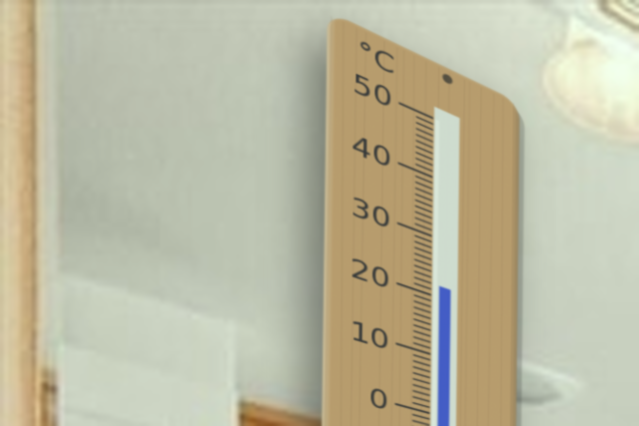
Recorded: value=22 unit=°C
